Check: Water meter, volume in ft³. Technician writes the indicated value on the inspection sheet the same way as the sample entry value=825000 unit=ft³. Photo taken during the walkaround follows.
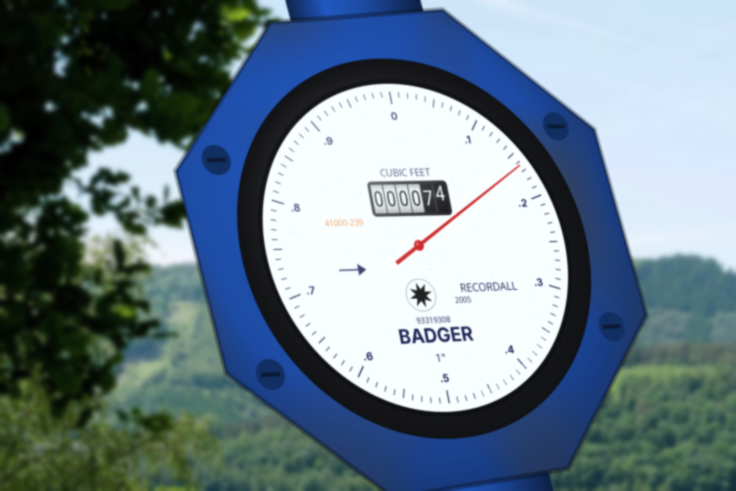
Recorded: value=74.16 unit=ft³
